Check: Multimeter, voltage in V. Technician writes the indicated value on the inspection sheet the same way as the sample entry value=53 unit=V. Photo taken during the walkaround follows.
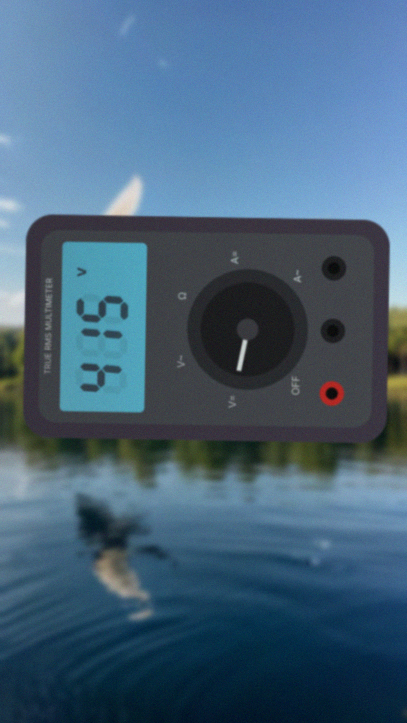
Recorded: value=415 unit=V
